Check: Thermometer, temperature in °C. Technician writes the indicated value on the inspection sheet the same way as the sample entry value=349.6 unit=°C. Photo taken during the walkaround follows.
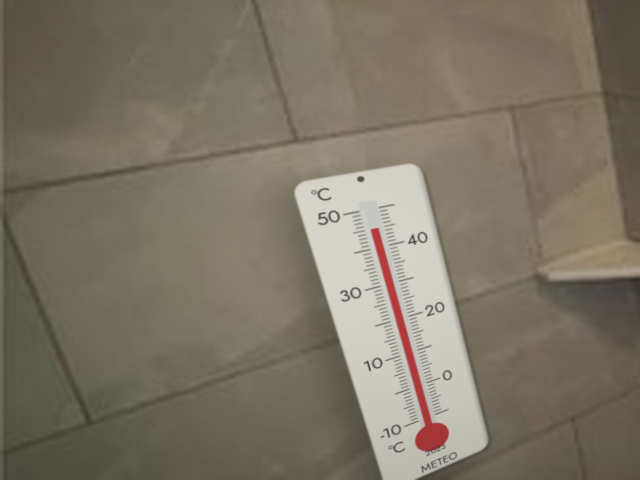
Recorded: value=45 unit=°C
